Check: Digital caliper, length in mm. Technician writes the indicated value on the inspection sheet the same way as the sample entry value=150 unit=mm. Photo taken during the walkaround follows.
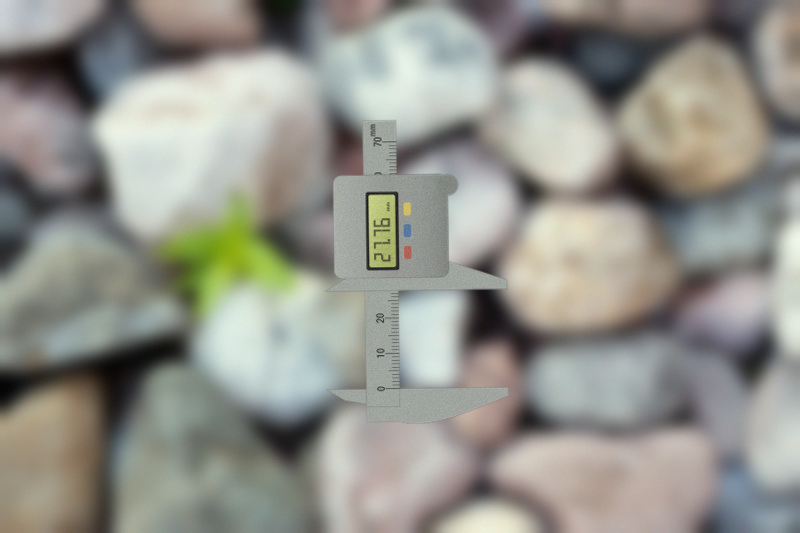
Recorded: value=27.76 unit=mm
